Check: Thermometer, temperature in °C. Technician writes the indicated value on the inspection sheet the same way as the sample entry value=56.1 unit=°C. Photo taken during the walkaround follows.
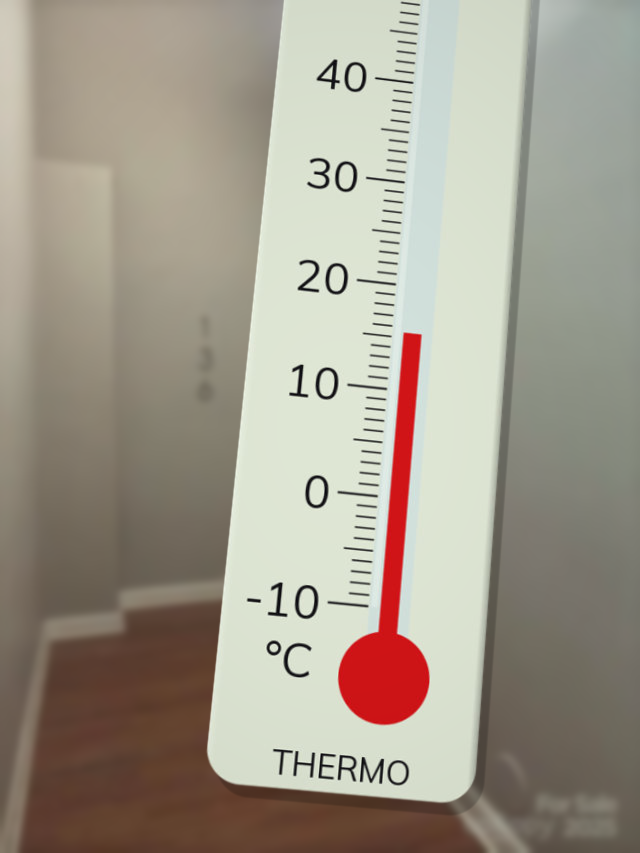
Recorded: value=15.5 unit=°C
